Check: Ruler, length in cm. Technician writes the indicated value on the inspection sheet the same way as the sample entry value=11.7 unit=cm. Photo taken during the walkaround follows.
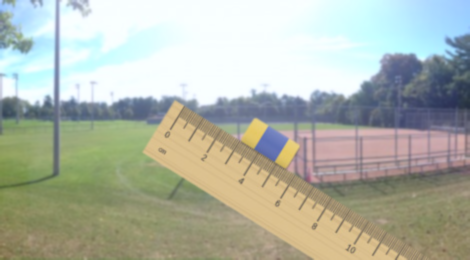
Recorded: value=2.5 unit=cm
